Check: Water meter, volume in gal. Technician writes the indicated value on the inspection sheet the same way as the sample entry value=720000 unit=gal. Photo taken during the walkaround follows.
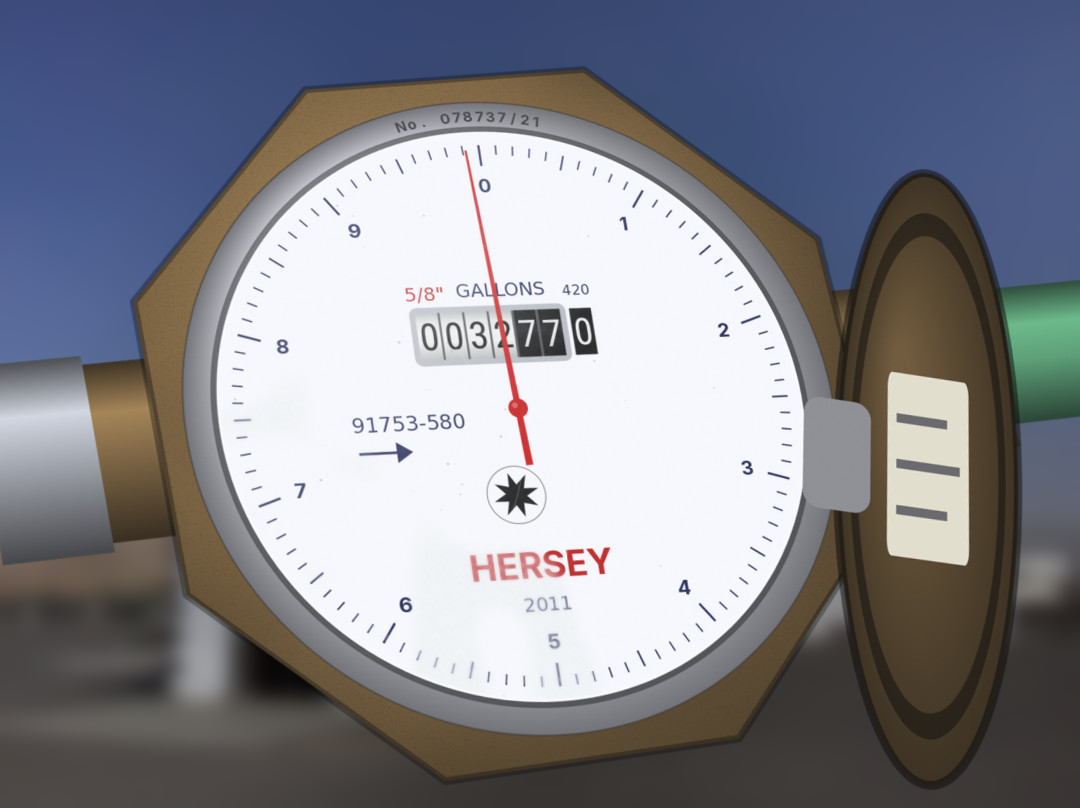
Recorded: value=32769.9 unit=gal
